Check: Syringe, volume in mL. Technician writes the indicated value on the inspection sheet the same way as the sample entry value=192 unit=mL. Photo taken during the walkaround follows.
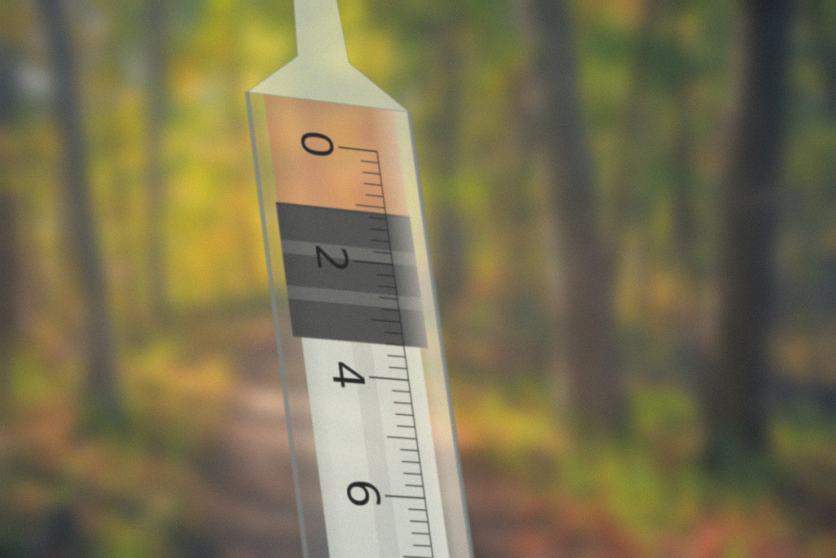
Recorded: value=1.1 unit=mL
